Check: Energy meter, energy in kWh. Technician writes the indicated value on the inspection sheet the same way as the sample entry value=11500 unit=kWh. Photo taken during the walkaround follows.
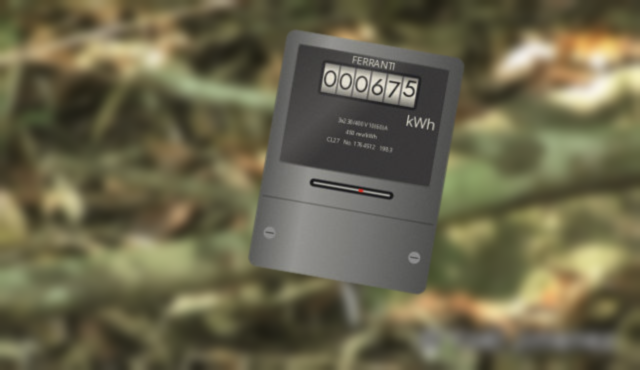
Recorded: value=675 unit=kWh
